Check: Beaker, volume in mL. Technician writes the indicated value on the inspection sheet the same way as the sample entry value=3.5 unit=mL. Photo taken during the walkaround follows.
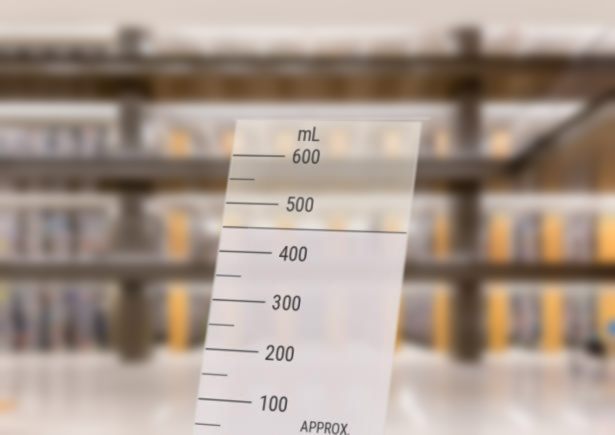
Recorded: value=450 unit=mL
